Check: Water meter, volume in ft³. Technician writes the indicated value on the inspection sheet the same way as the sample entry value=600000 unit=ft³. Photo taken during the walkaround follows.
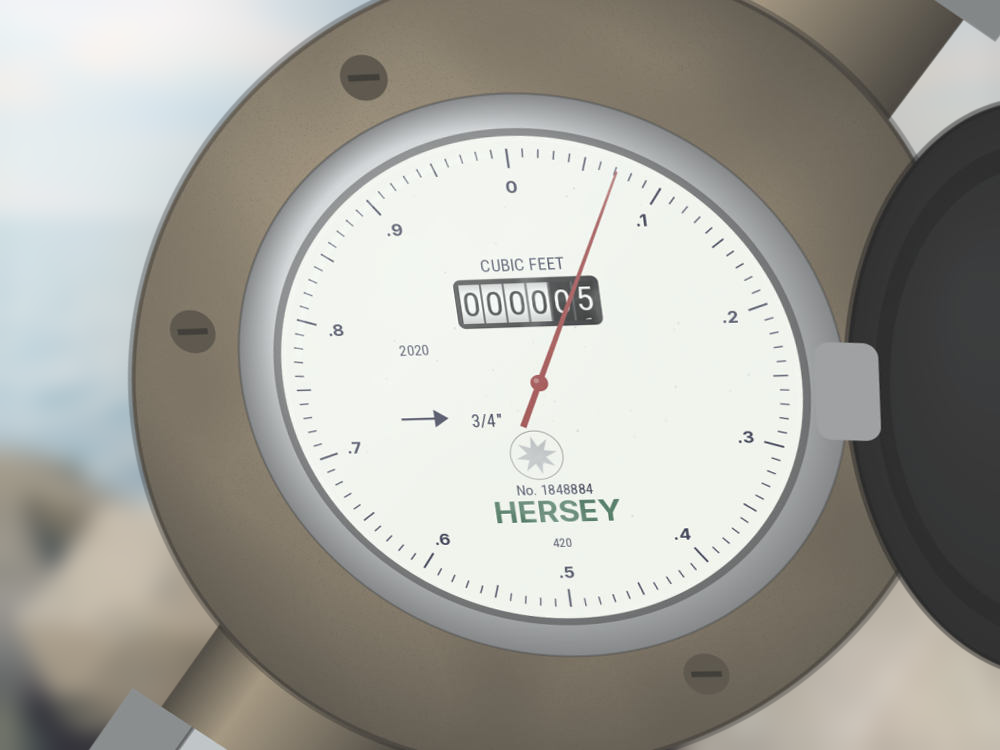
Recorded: value=5.07 unit=ft³
